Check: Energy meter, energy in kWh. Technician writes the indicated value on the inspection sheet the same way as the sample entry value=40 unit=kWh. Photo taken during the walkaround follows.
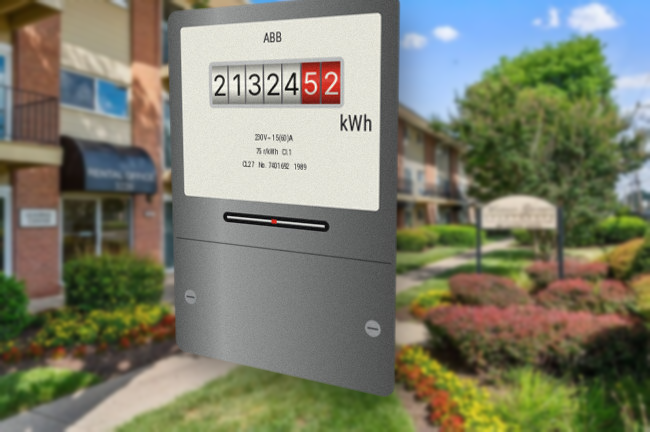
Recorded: value=21324.52 unit=kWh
